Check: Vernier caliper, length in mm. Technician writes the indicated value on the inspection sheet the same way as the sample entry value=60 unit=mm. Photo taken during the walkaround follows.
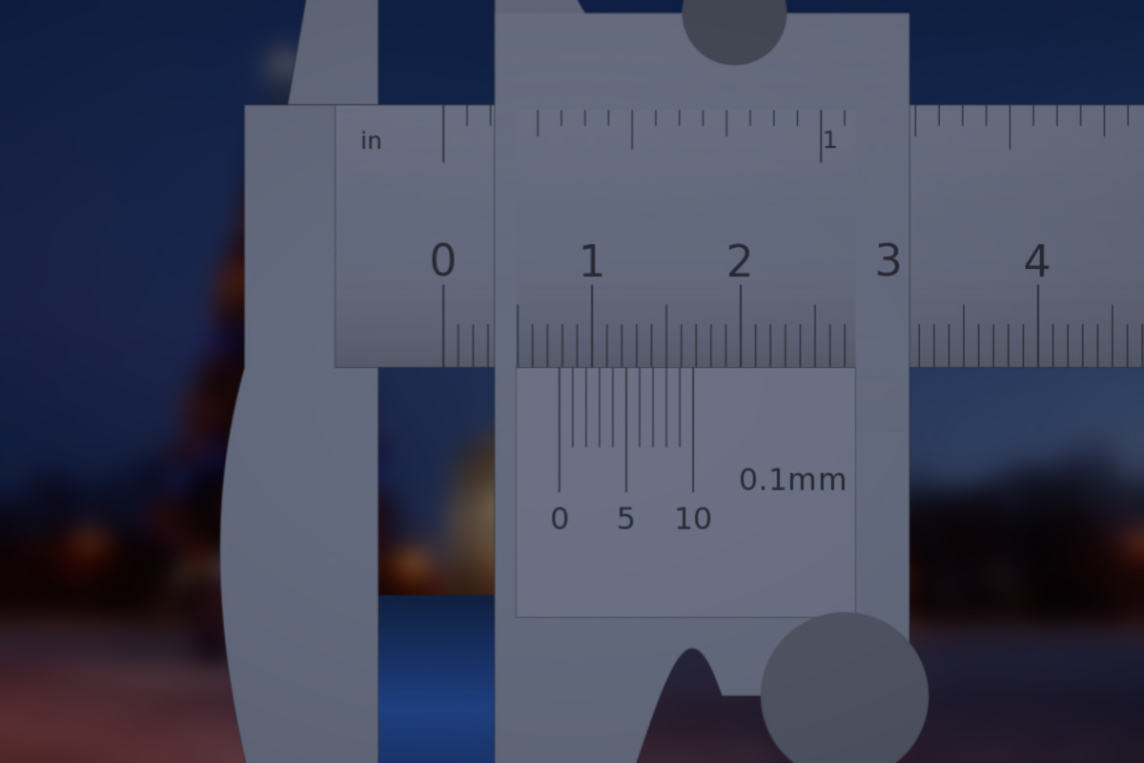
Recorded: value=7.8 unit=mm
